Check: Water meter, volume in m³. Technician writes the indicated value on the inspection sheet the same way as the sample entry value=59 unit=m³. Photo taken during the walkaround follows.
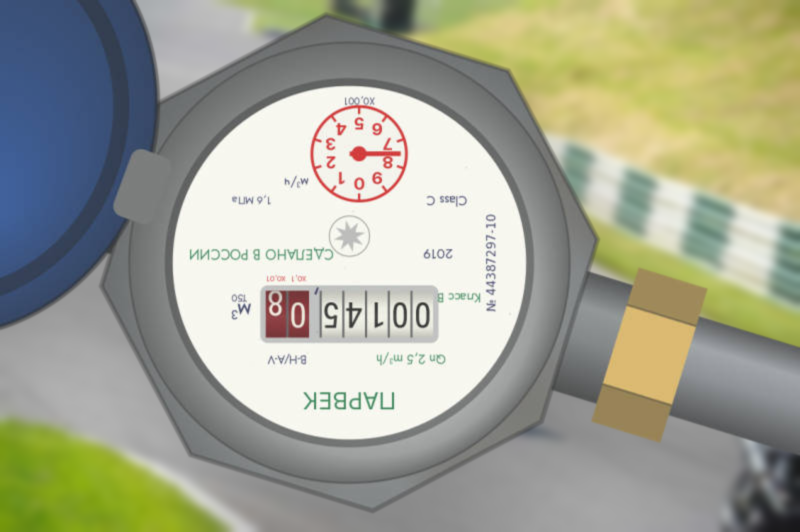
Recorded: value=145.077 unit=m³
